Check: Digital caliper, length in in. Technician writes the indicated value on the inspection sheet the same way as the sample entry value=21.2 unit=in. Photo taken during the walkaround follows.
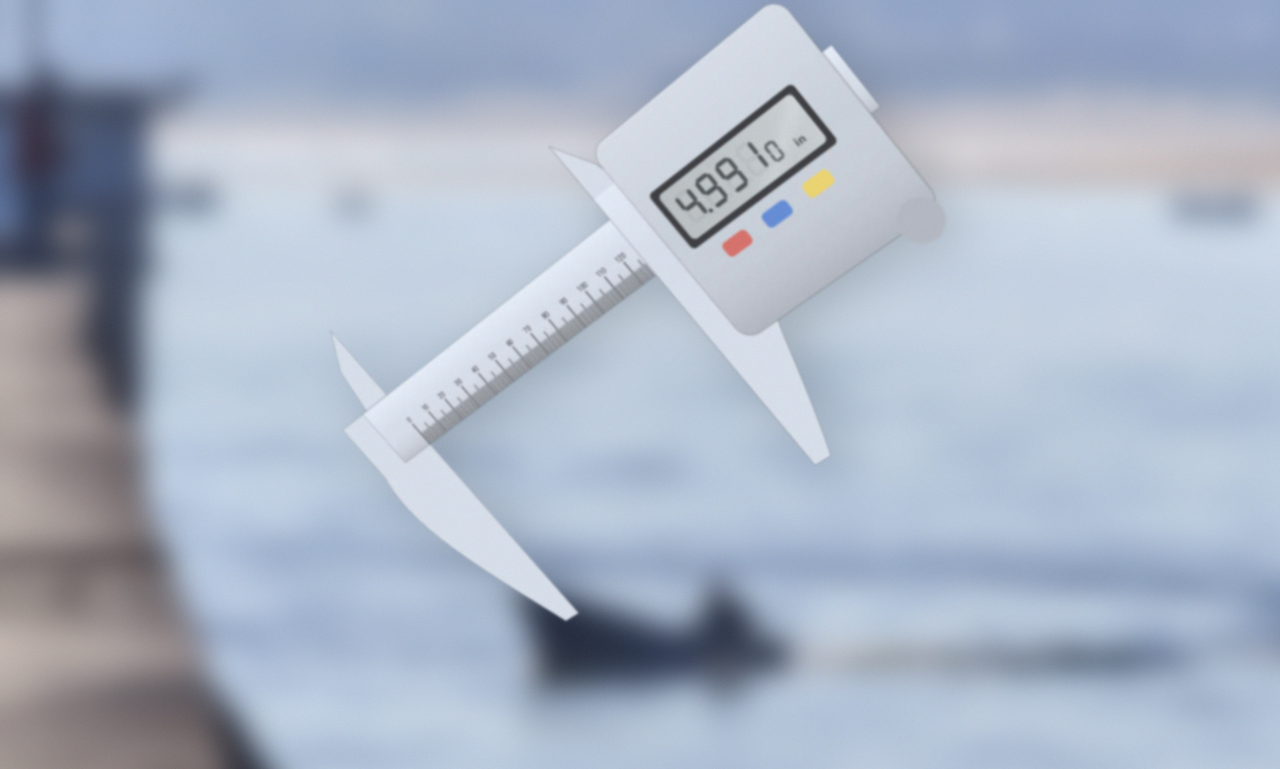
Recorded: value=4.9910 unit=in
